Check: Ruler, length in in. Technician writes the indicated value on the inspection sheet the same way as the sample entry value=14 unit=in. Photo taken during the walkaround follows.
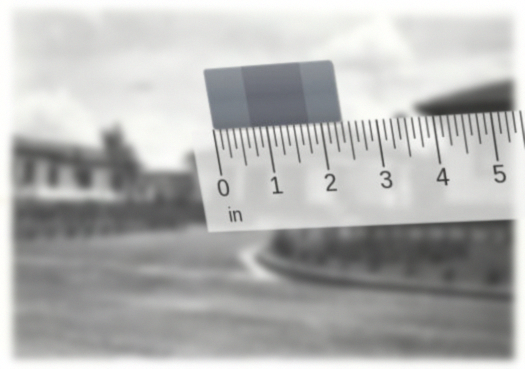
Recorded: value=2.375 unit=in
